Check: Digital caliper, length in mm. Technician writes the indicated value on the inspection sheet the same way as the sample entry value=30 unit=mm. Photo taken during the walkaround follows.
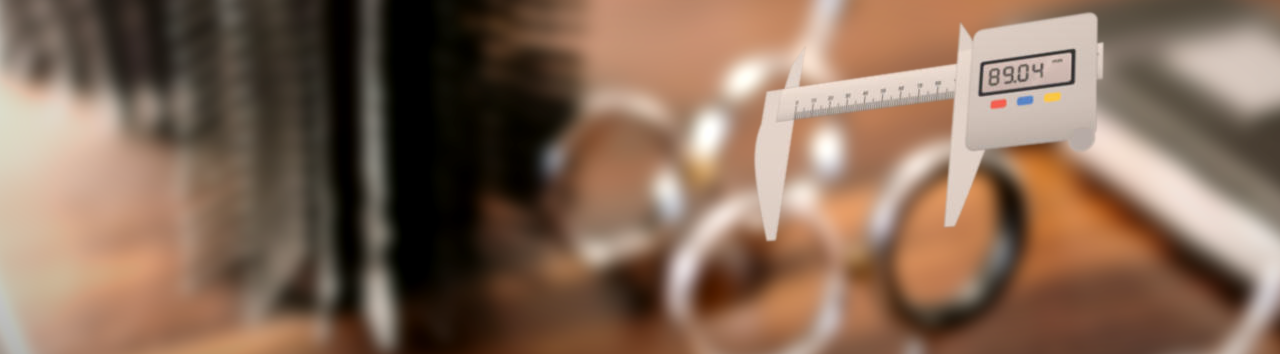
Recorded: value=89.04 unit=mm
